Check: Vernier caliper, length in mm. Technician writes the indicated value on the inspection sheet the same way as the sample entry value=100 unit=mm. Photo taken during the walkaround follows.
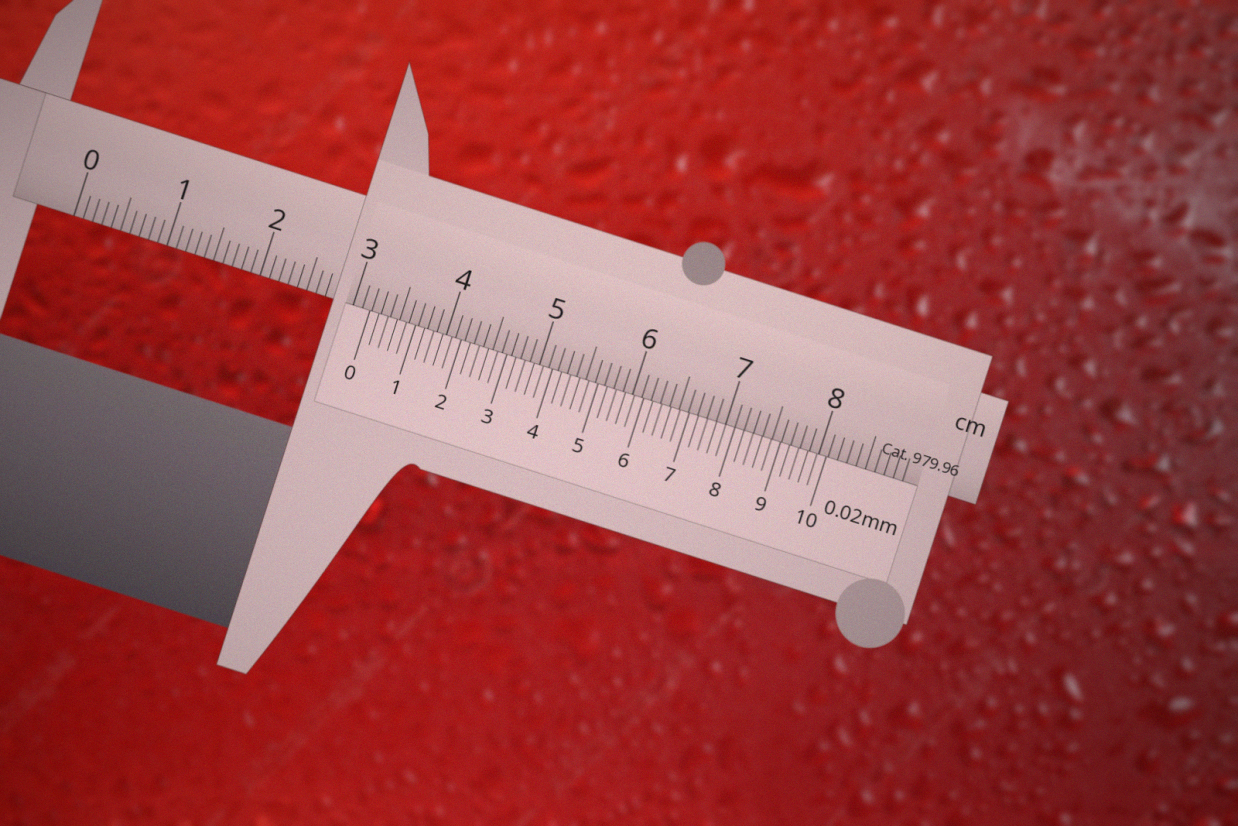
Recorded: value=31.8 unit=mm
